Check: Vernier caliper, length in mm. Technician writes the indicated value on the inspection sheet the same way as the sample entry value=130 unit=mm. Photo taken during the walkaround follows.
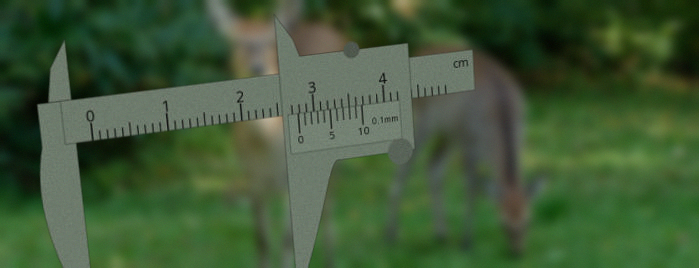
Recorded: value=27.8 unit=mm
